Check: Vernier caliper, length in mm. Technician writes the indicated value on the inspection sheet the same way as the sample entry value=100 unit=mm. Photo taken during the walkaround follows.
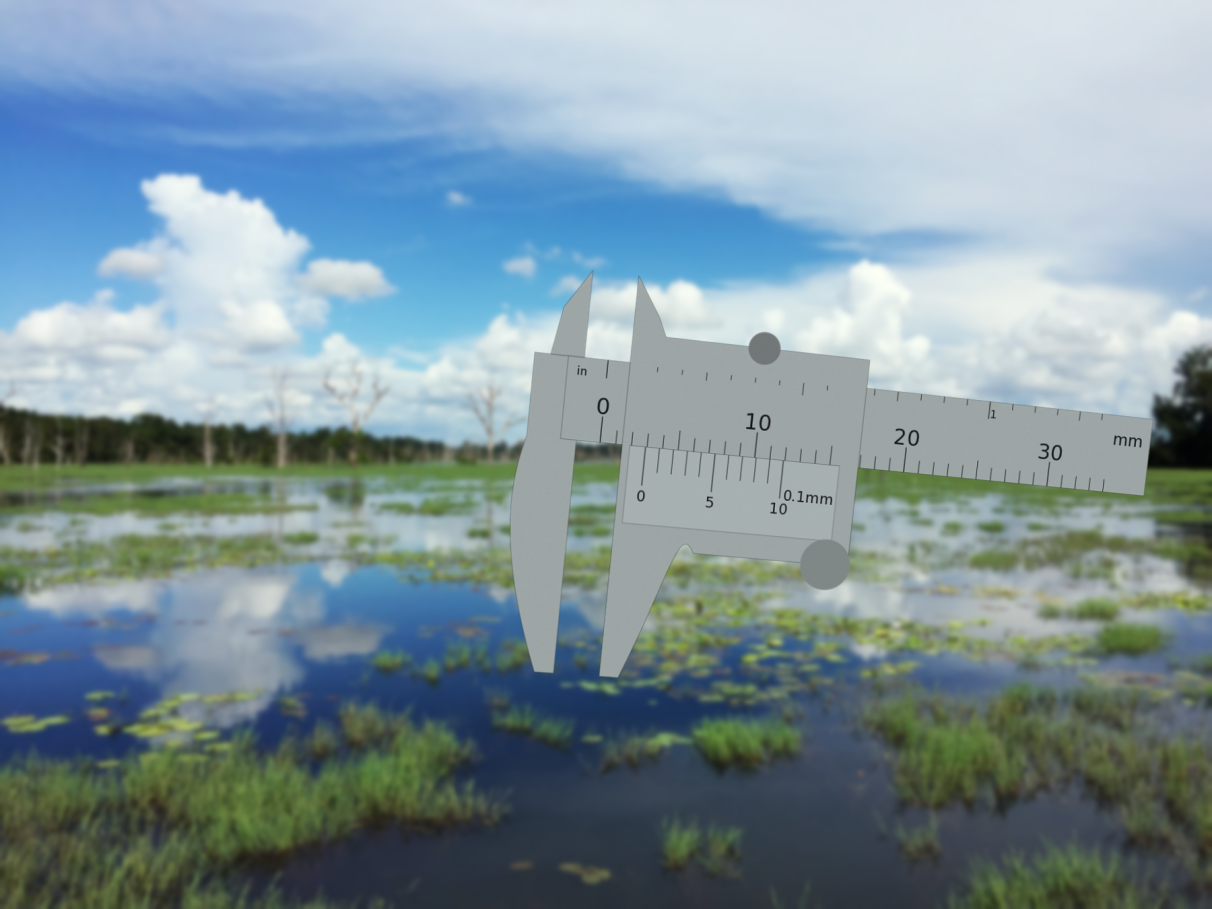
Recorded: value=2.9 unit=mm
